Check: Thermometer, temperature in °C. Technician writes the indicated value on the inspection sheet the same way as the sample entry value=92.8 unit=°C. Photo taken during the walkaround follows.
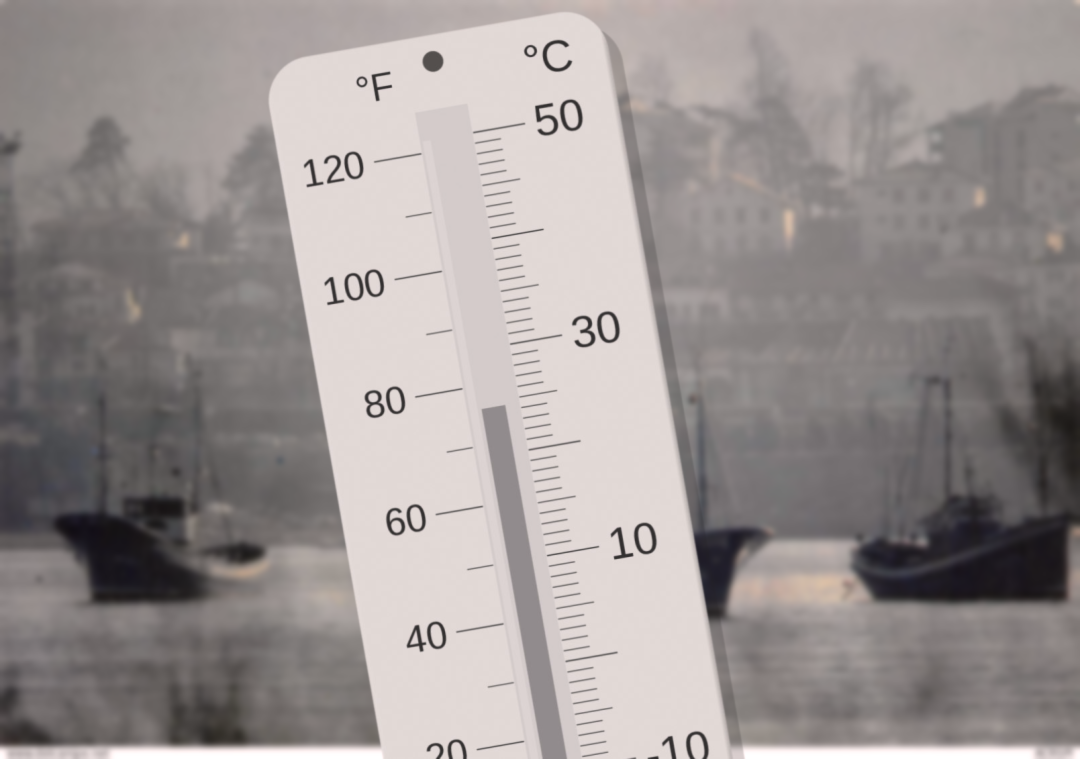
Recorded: value=24.5 unit=°C
